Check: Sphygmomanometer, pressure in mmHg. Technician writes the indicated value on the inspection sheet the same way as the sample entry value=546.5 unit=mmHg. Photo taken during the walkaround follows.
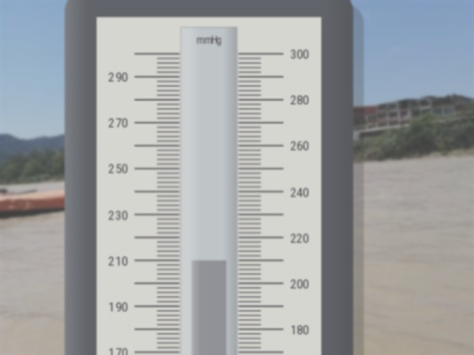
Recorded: value=210 unit=mmHg
